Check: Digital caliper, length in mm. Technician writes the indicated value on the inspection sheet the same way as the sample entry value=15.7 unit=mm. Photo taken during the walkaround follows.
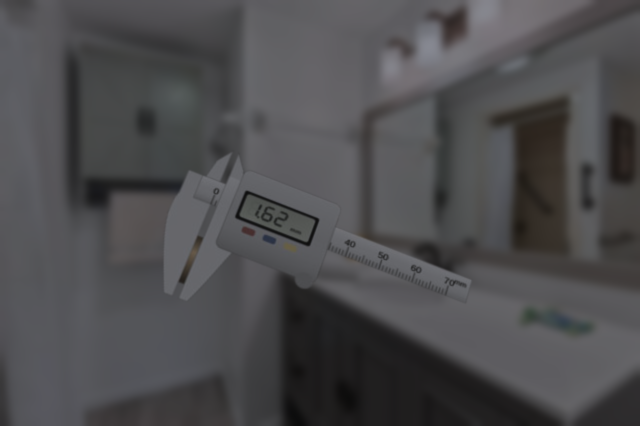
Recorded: value=1.62 unit=mm
